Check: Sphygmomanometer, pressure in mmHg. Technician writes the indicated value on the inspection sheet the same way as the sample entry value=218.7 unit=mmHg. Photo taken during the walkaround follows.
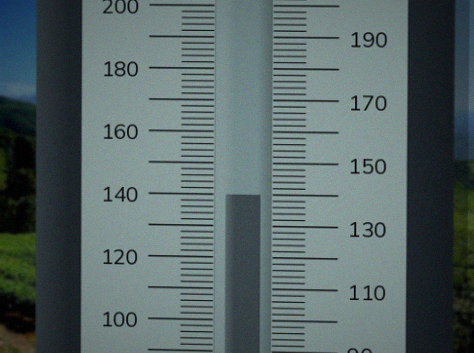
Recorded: value=140 unit=mmHg
